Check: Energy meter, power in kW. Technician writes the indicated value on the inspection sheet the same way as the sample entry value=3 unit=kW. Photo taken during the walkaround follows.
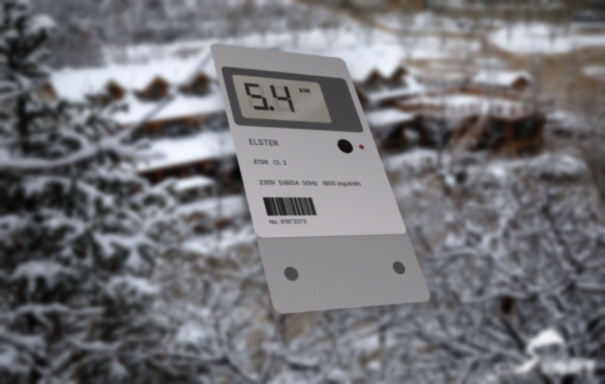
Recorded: value=5.4 unit=kW
